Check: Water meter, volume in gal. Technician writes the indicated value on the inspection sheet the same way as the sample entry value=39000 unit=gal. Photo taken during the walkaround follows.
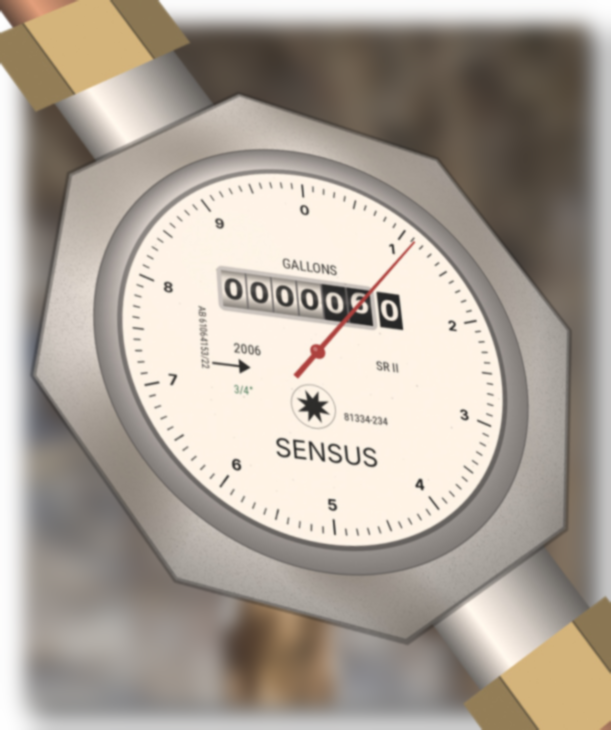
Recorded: value=61.1 unit=gal
